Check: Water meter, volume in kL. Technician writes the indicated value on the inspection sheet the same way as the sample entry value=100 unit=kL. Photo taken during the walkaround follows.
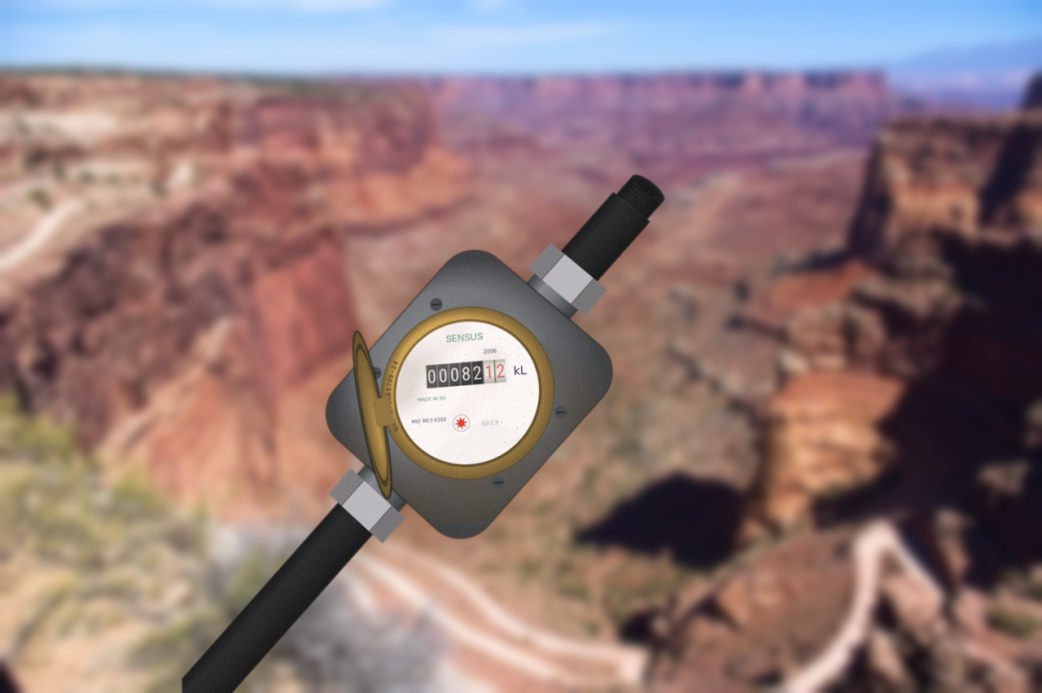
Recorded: value=82.12 unit=kL
